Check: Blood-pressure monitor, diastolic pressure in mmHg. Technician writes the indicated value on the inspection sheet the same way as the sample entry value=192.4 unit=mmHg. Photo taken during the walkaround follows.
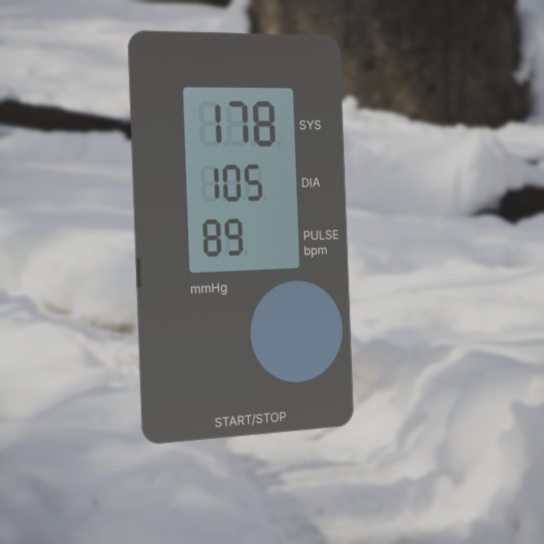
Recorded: value=105 unit=mmHg
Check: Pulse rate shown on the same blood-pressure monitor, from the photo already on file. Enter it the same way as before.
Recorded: value=89 unit=bpm
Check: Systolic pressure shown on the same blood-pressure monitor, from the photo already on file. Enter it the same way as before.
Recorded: value=178 unit=mmHg
